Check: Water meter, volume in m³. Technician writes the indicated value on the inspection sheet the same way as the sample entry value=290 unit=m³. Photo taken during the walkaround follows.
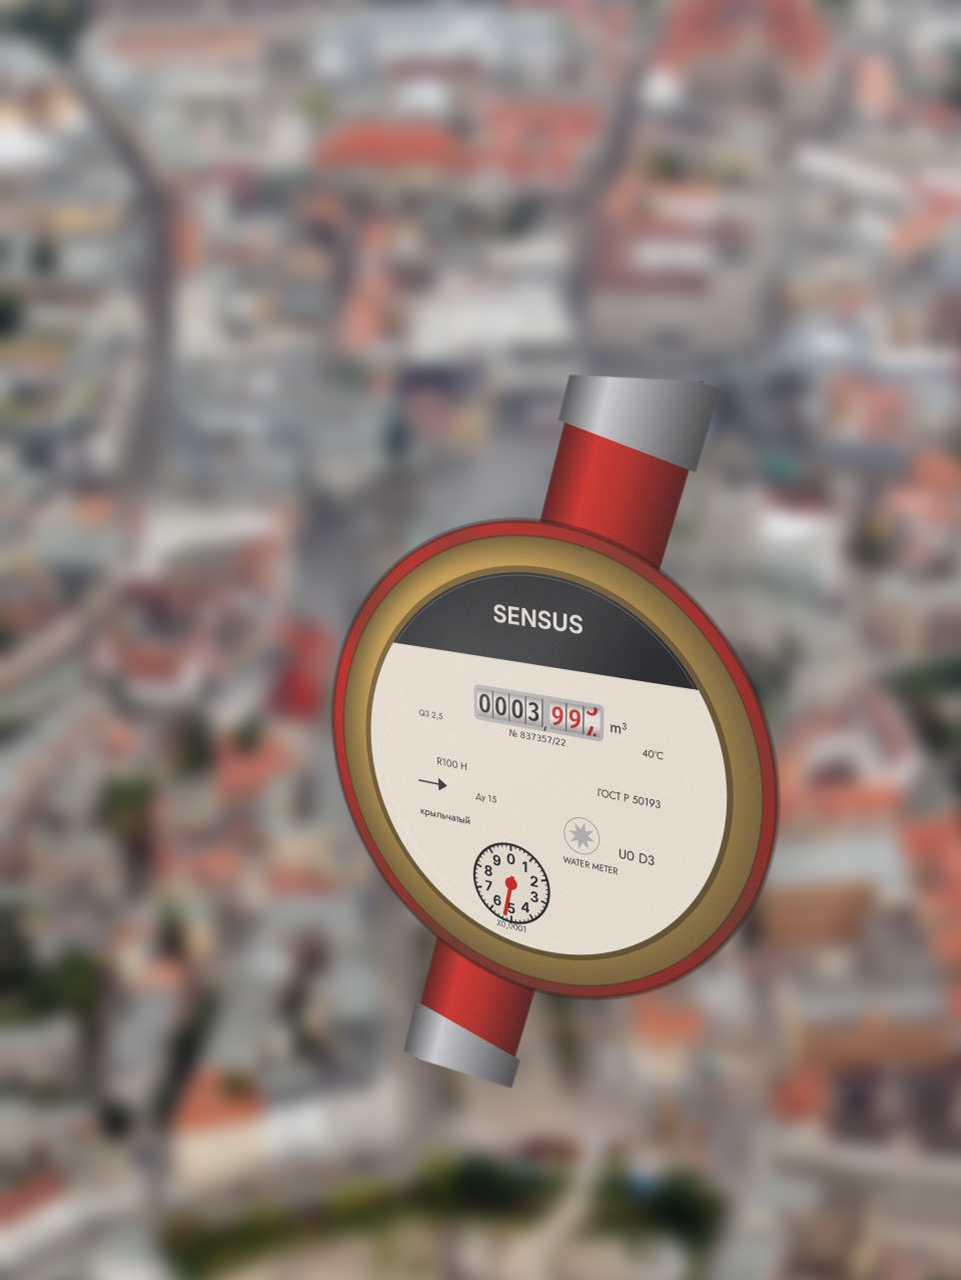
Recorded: value=3.9935 unit=m³
